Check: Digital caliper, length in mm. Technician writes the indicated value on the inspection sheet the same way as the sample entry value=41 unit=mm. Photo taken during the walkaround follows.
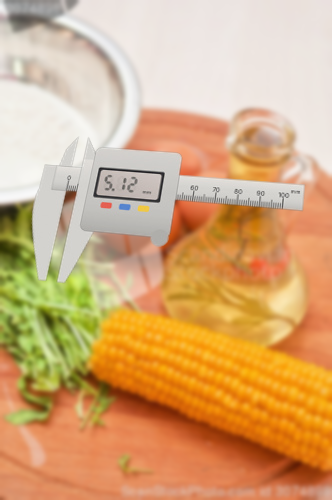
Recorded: value=5.12 unit=mm
